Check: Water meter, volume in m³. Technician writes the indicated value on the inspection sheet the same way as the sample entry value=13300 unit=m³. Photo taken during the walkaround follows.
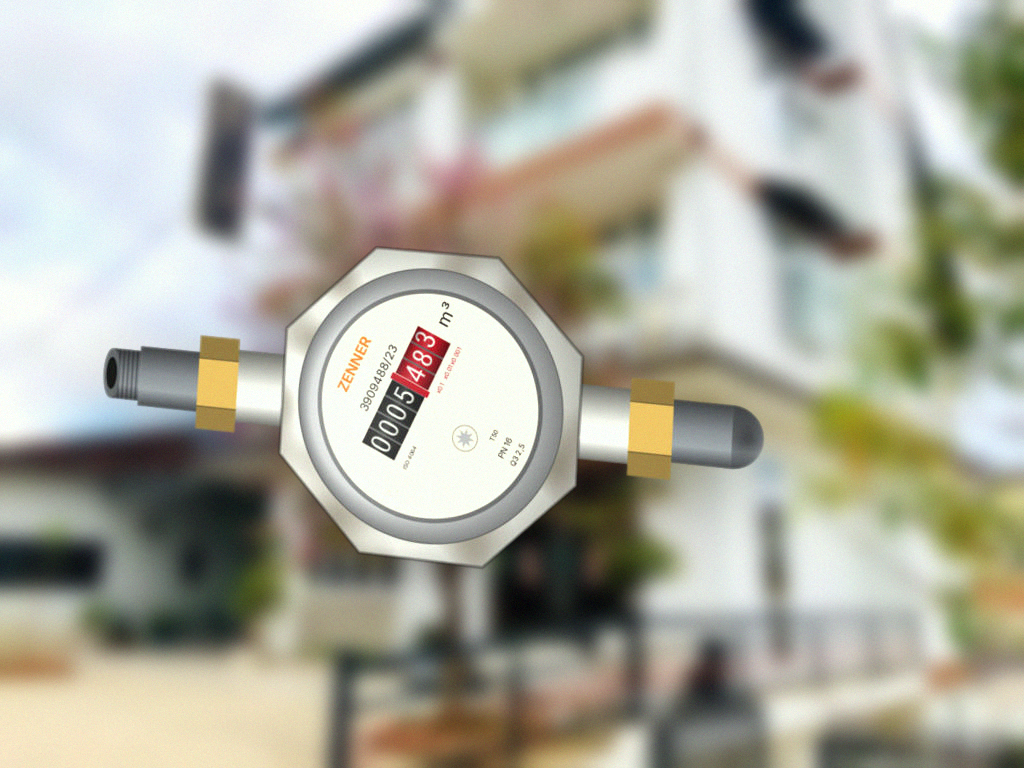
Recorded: value=5.483 unit=m³
